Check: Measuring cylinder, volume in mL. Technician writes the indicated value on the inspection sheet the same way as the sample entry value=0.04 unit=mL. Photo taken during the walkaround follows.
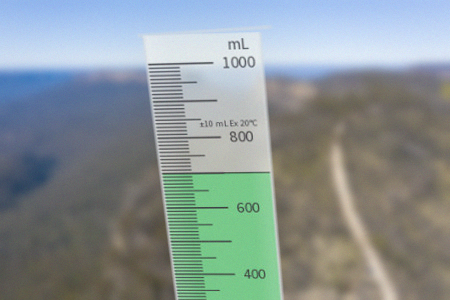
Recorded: value=700 unit=mL
